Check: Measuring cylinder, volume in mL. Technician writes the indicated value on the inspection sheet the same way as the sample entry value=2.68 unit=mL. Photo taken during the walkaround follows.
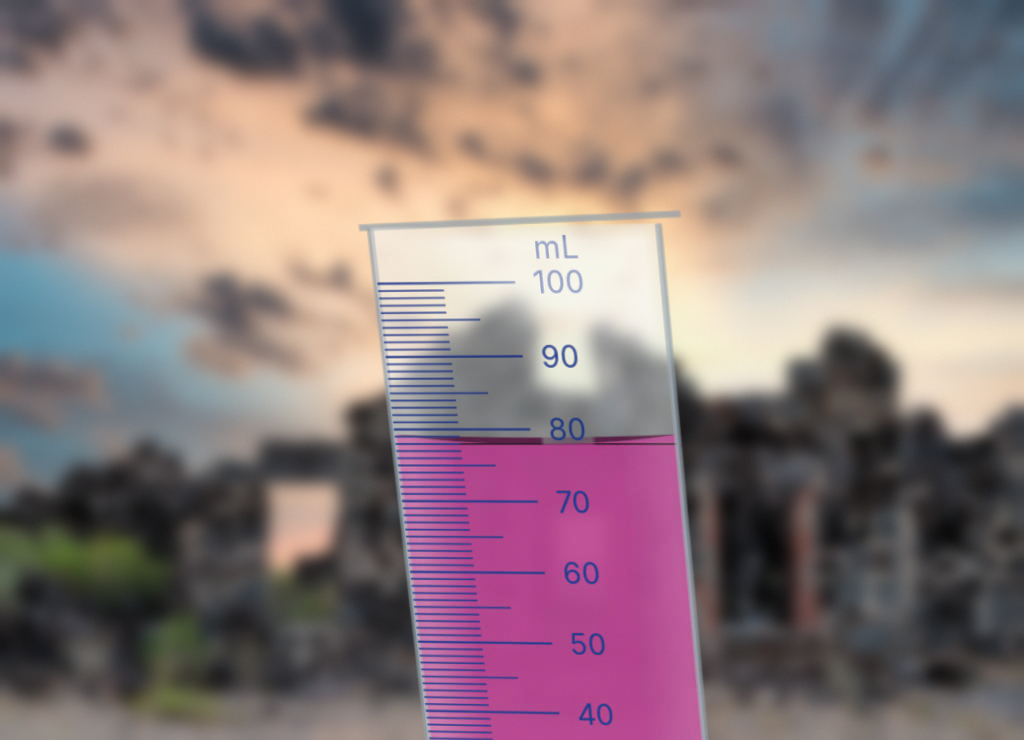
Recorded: value=78 unit=mL
